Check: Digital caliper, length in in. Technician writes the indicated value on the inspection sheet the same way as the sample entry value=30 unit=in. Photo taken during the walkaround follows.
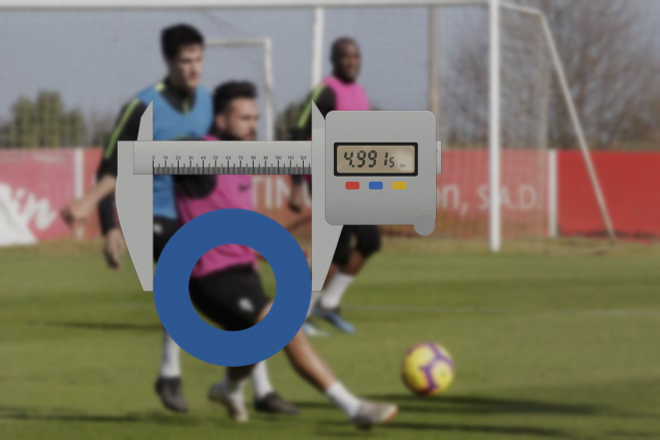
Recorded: value=4.9915 unit=in
